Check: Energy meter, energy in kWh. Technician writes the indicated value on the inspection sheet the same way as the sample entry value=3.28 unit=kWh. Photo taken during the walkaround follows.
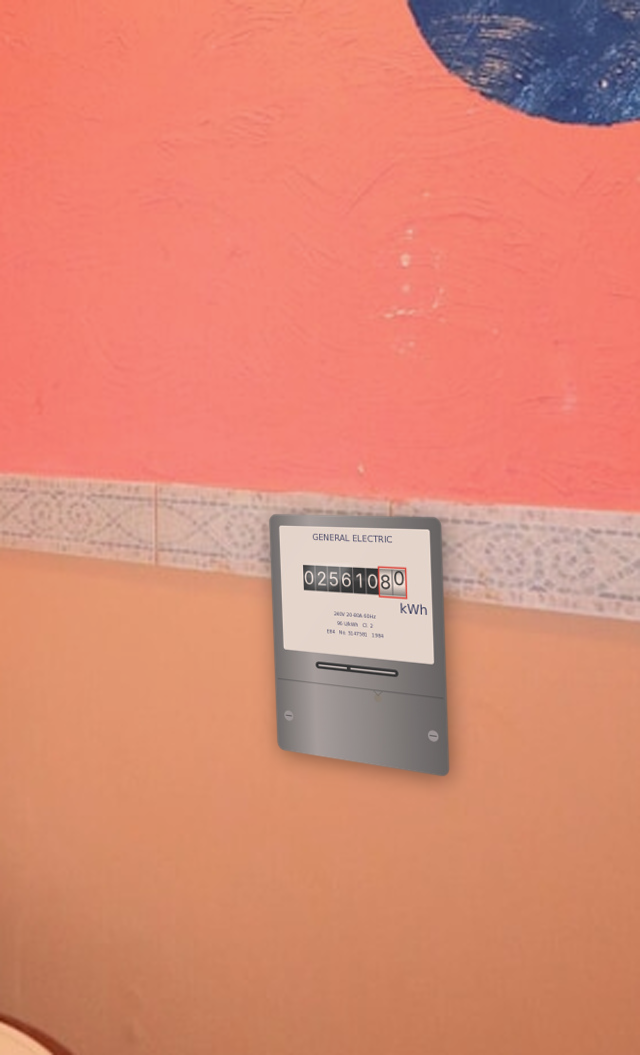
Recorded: value=25610.80 unit=kWh
